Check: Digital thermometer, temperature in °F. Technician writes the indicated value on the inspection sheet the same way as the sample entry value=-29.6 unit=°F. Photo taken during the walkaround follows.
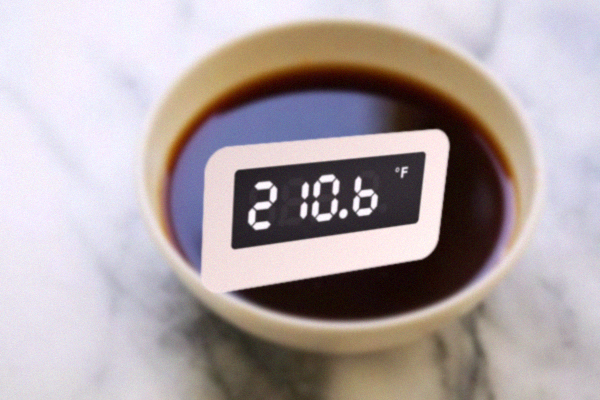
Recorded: value=210.6 unit=°F
